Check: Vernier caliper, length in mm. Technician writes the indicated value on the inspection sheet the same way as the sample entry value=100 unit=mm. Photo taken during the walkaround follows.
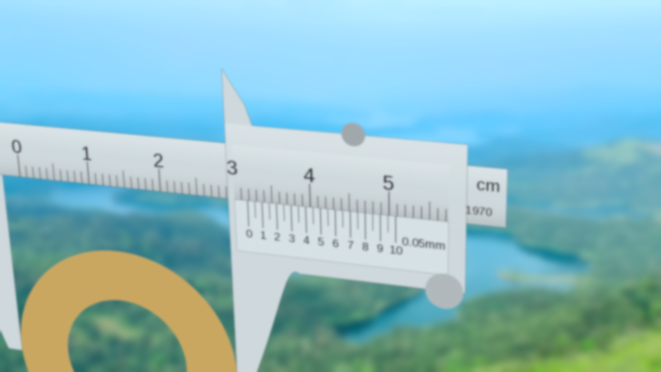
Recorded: value=31.8 unit=mm
